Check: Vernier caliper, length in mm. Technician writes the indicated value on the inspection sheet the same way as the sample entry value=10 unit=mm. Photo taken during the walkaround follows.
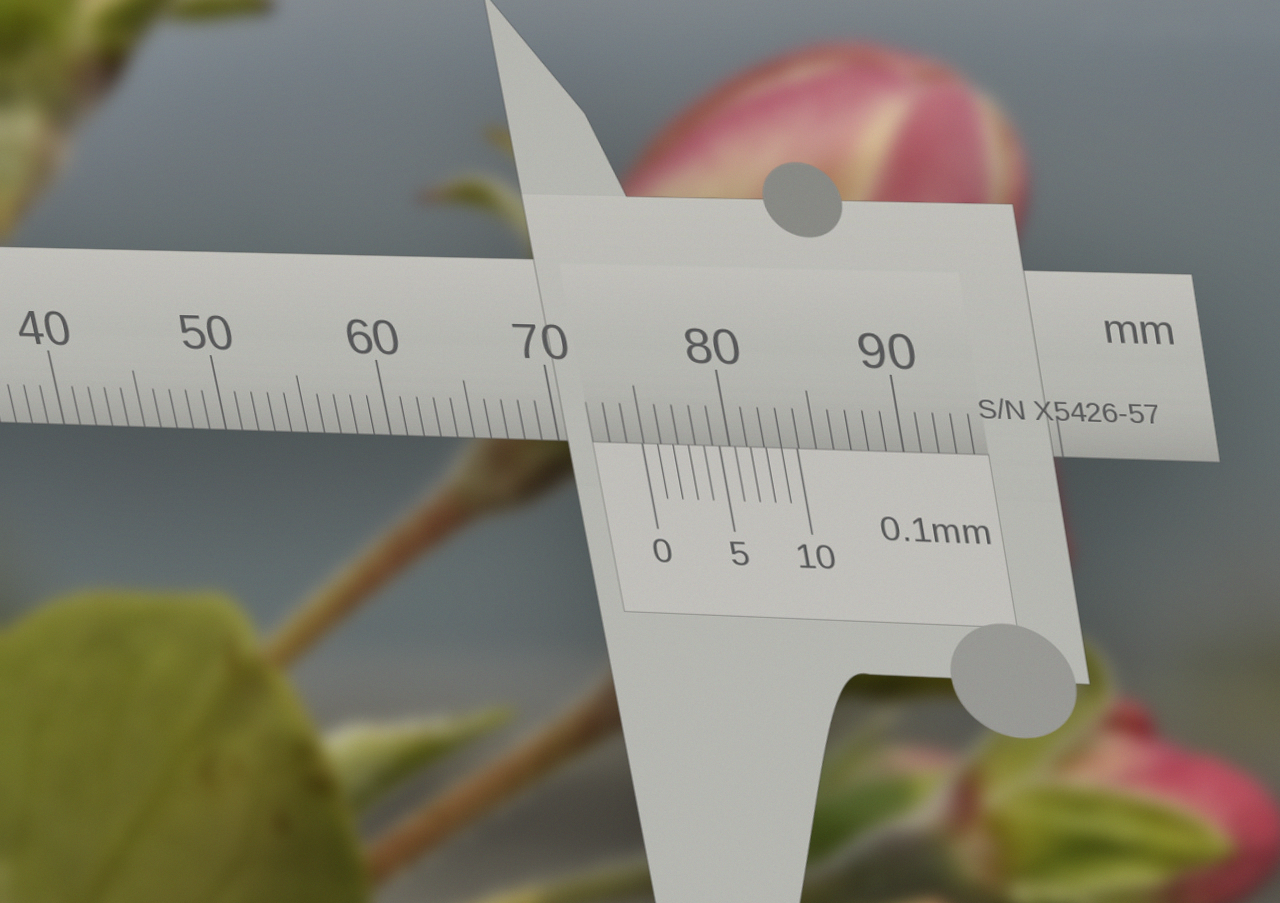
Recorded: value=74.9 unit=mm
